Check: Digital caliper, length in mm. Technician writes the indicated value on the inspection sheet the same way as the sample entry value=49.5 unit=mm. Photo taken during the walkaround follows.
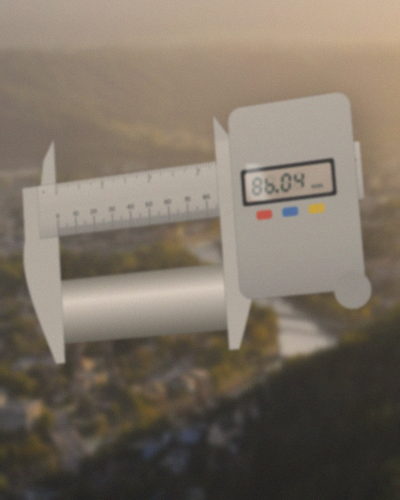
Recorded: value=86.04 unit=mm
